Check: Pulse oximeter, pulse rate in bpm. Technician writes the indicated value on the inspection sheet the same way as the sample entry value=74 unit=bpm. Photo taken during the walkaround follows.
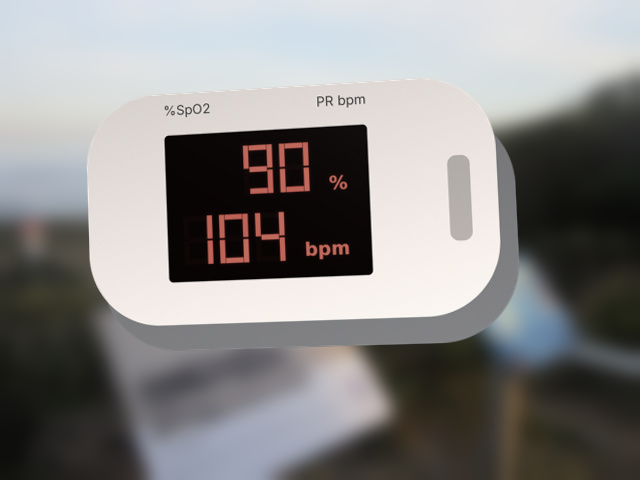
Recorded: value=104 unit=bpm
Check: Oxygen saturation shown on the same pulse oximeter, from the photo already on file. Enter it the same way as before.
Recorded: value=90 unit=%
